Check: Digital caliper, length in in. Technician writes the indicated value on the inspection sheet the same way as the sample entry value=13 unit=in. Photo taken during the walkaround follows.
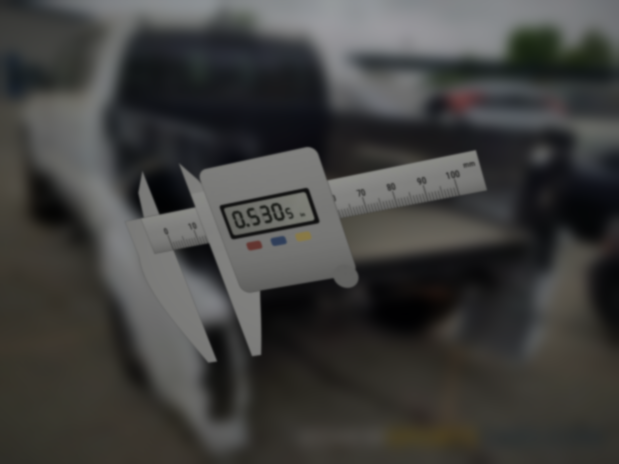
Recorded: value=0.5305 unit=in
